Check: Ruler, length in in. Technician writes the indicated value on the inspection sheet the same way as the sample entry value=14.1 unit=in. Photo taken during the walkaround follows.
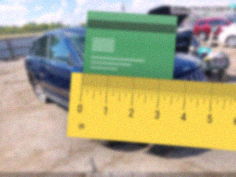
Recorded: value=3.5 unit=in
